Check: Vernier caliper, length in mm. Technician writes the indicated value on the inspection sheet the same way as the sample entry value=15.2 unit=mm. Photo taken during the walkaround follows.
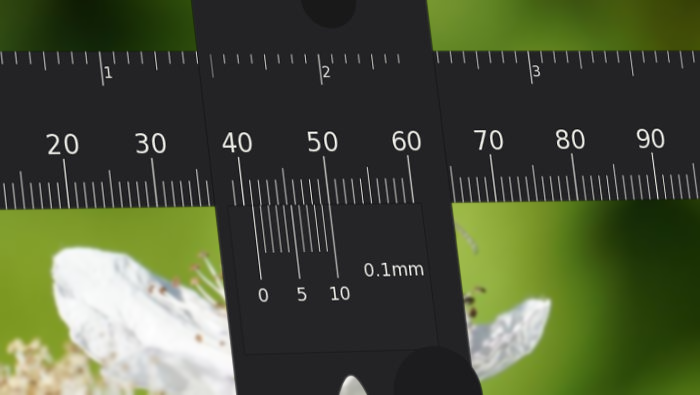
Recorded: value=41.0 unit=mm
